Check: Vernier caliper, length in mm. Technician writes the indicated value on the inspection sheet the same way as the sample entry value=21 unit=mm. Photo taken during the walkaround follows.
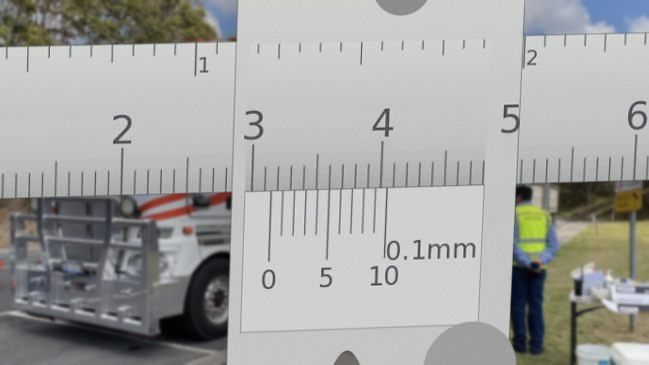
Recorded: value=31.5 unit=mm
